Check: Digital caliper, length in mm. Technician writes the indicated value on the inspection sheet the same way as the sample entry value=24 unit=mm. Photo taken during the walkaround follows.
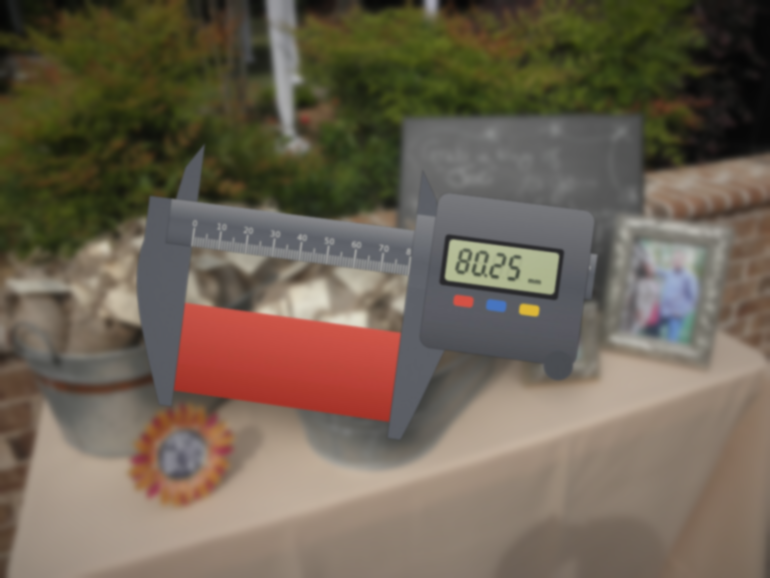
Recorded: value=80.25 unit=mm
